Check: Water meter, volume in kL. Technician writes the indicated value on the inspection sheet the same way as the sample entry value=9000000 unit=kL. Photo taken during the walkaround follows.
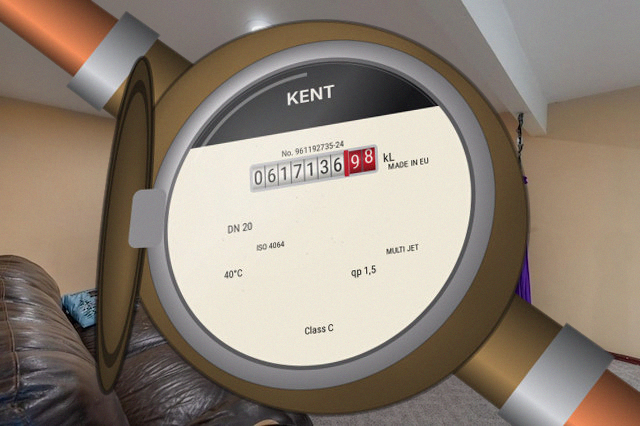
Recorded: value=617136.98 unit=kL
